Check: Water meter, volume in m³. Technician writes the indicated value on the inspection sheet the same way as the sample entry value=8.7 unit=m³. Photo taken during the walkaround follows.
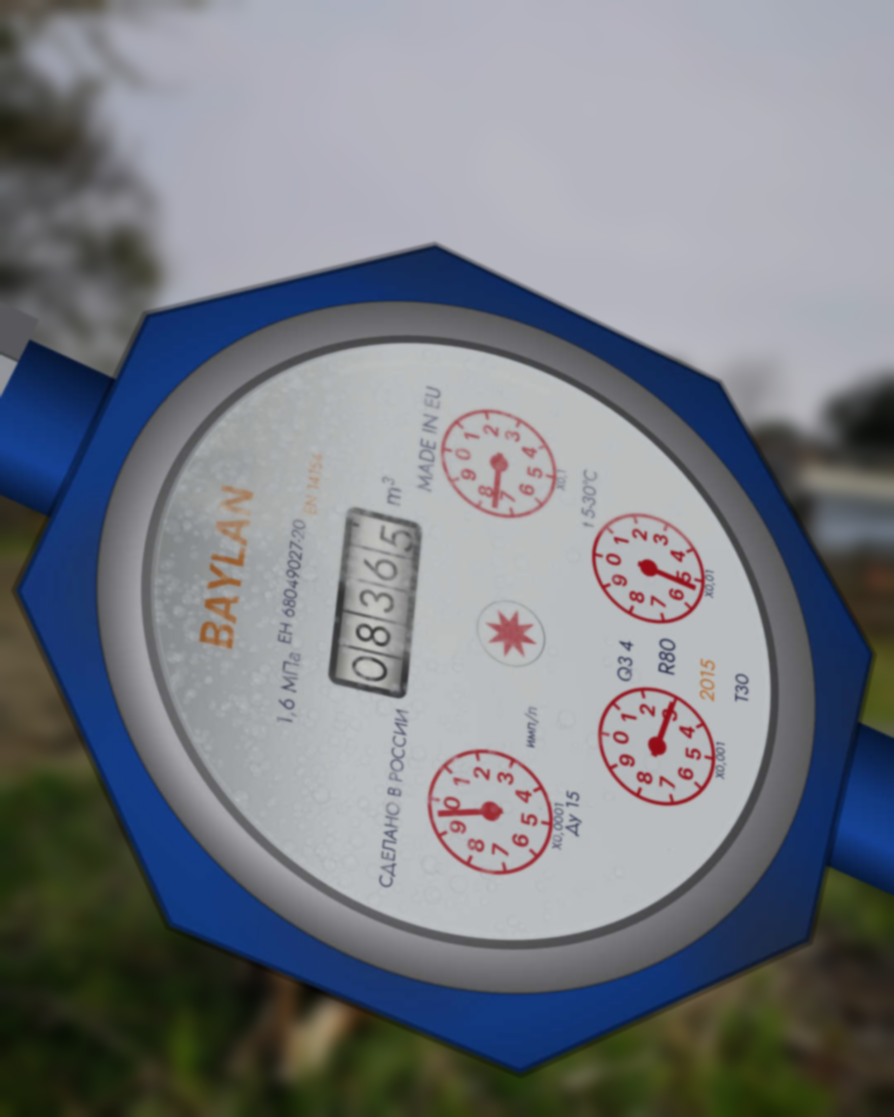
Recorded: value=8364.7529 unit=m³
